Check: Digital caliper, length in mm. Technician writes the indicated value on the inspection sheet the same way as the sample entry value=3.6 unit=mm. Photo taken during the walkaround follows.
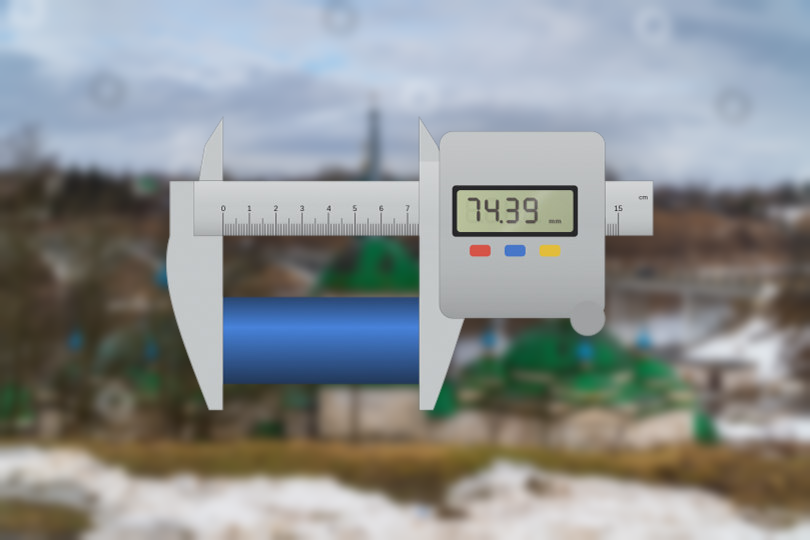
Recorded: value=74.39 unit=mm
